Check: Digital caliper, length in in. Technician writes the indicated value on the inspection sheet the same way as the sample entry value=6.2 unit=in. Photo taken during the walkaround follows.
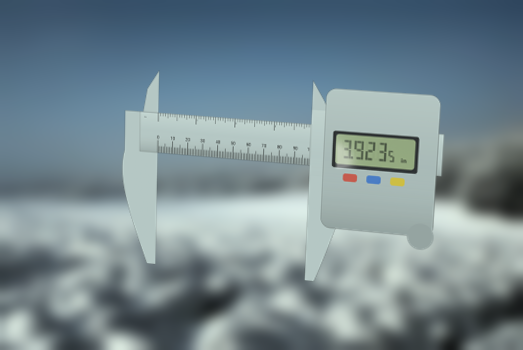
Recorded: value=3.9235 unit=in
